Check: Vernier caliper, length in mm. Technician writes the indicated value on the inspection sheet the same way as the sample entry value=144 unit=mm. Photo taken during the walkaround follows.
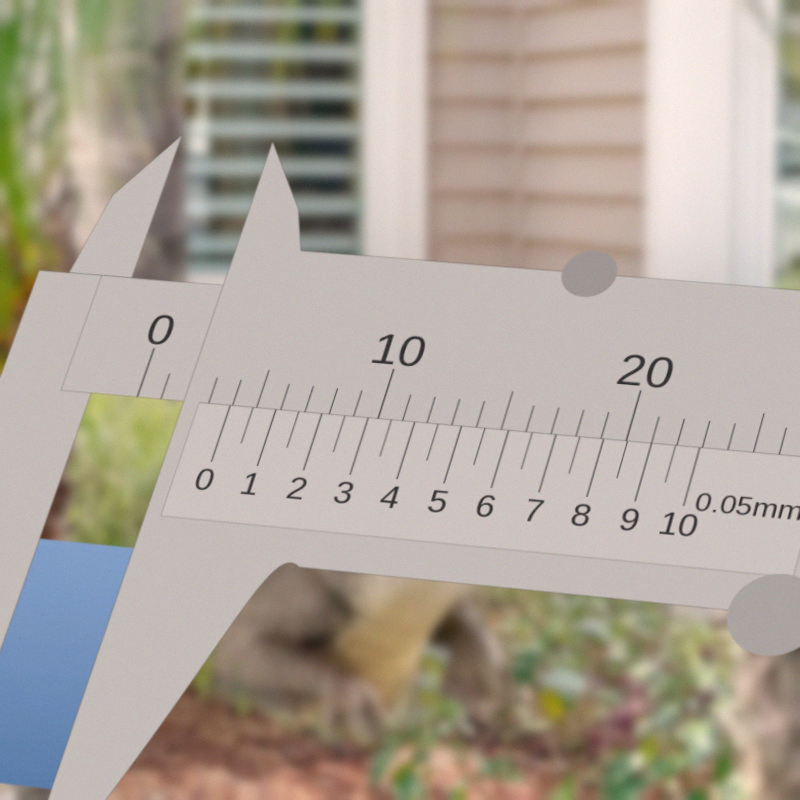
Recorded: value=3.9 unit=mm
